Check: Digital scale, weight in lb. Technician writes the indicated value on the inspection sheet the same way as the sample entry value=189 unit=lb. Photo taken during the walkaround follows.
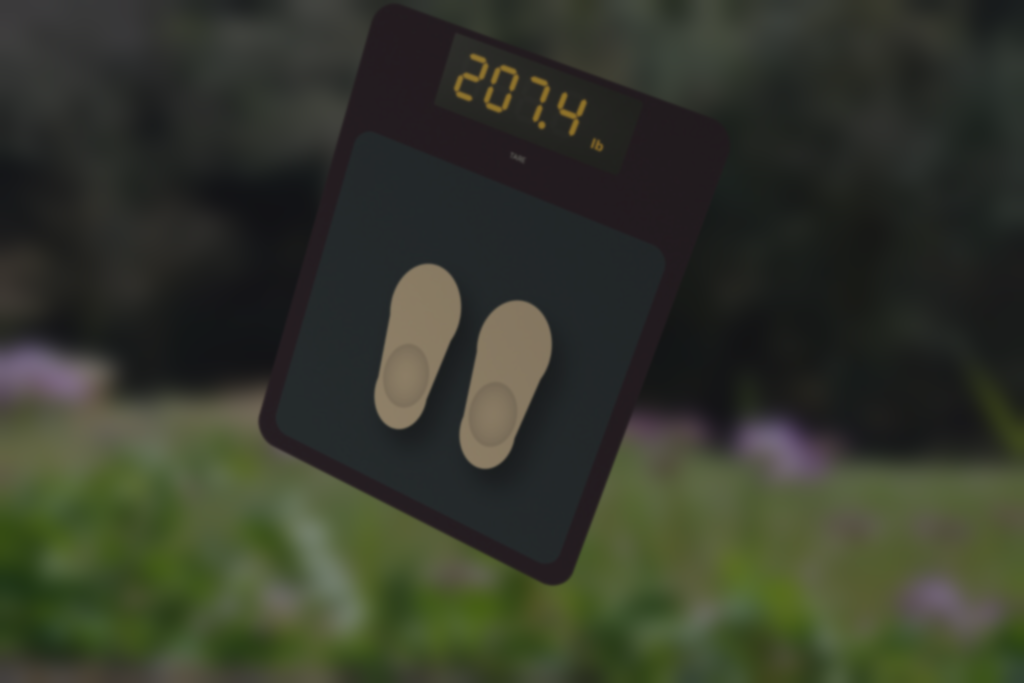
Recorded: value=207.4 unit=lb
